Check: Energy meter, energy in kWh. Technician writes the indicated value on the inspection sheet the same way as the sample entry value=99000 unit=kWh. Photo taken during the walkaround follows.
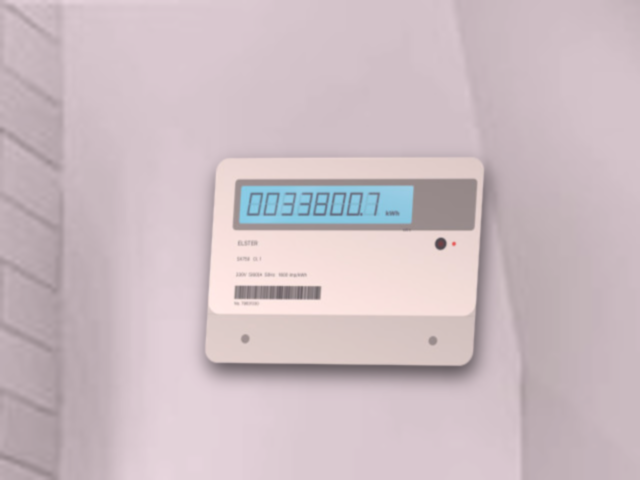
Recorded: value=33800.7 unit=kWh
